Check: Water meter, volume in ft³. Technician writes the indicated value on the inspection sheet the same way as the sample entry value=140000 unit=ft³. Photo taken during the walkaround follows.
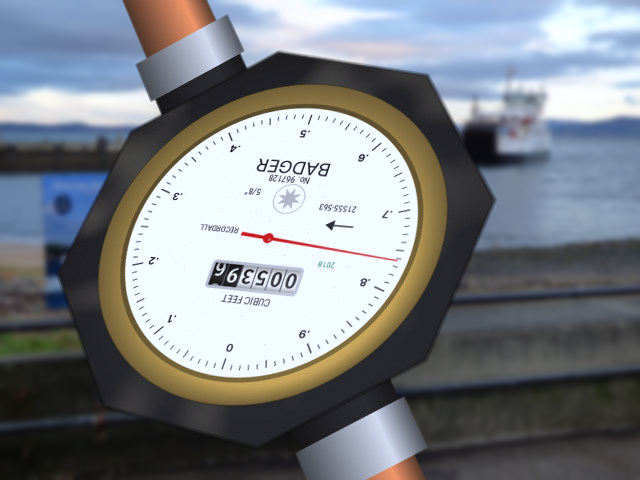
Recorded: value=5395.76 unit=ft³
